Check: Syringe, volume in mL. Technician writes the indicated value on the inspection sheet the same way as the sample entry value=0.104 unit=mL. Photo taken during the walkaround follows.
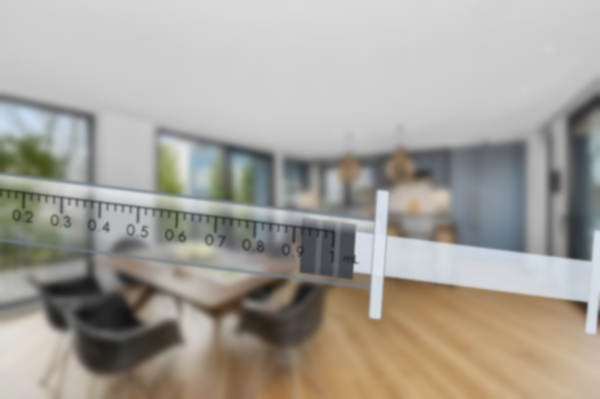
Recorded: value=0.92 unit=mL
